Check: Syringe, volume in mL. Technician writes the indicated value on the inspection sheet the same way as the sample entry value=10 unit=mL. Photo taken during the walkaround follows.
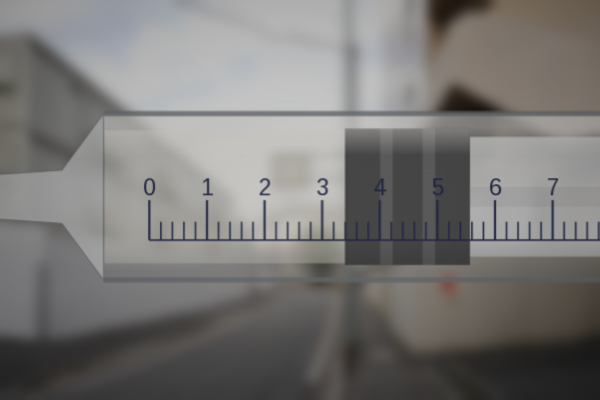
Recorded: value=3.4 unit=mL
